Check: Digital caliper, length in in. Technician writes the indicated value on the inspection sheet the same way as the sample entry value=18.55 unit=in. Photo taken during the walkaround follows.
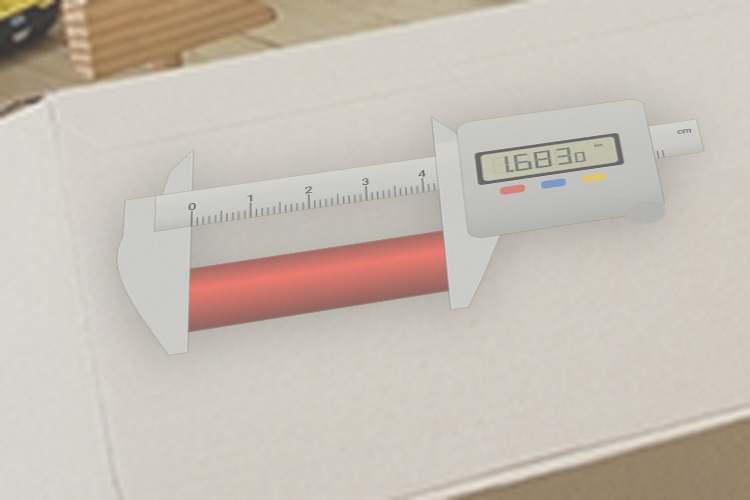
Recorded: value=1.6830 unit=in
